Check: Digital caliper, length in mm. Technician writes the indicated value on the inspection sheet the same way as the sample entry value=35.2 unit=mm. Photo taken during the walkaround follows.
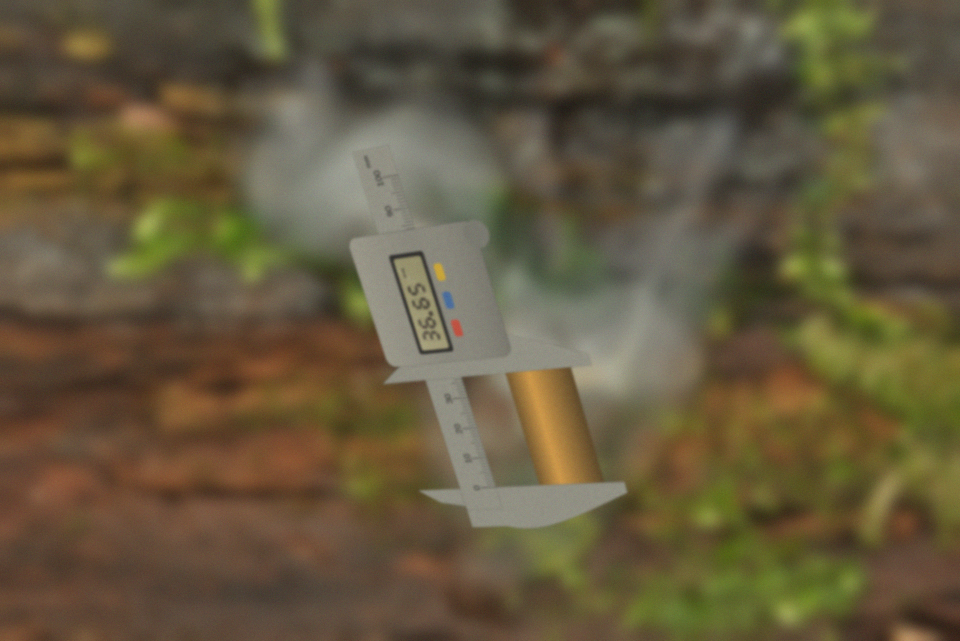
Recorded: value=36.65 unit=mm
